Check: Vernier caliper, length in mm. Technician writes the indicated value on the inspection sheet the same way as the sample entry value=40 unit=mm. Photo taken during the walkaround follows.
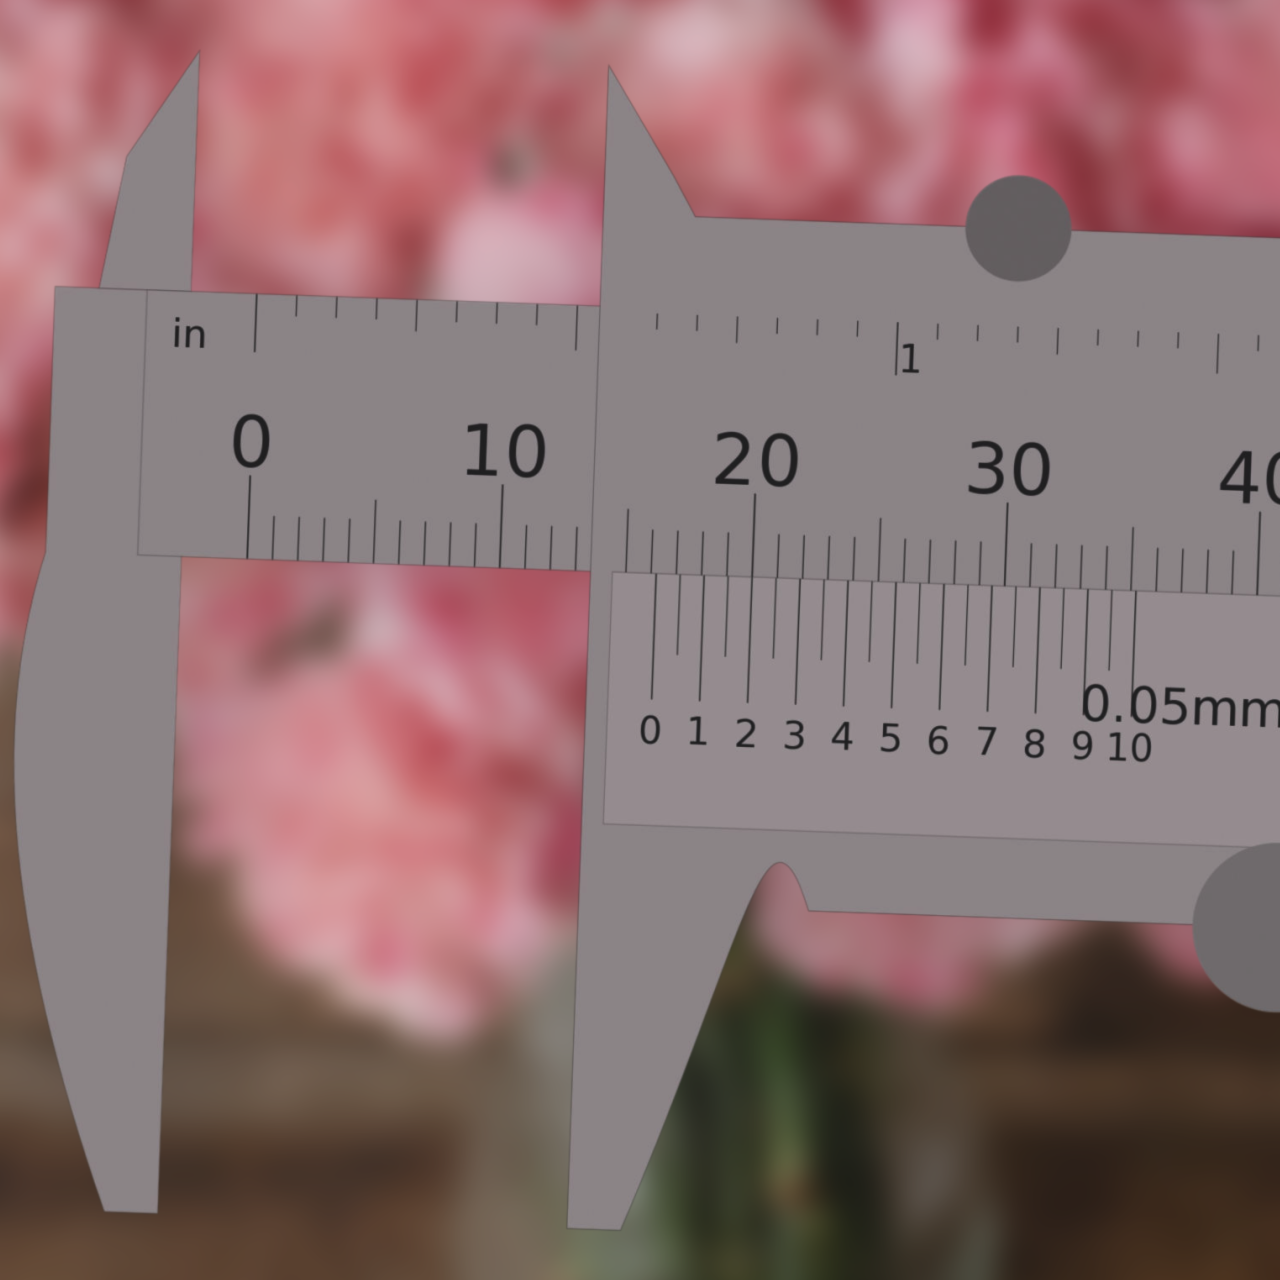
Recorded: value=16.2 unit=mm
